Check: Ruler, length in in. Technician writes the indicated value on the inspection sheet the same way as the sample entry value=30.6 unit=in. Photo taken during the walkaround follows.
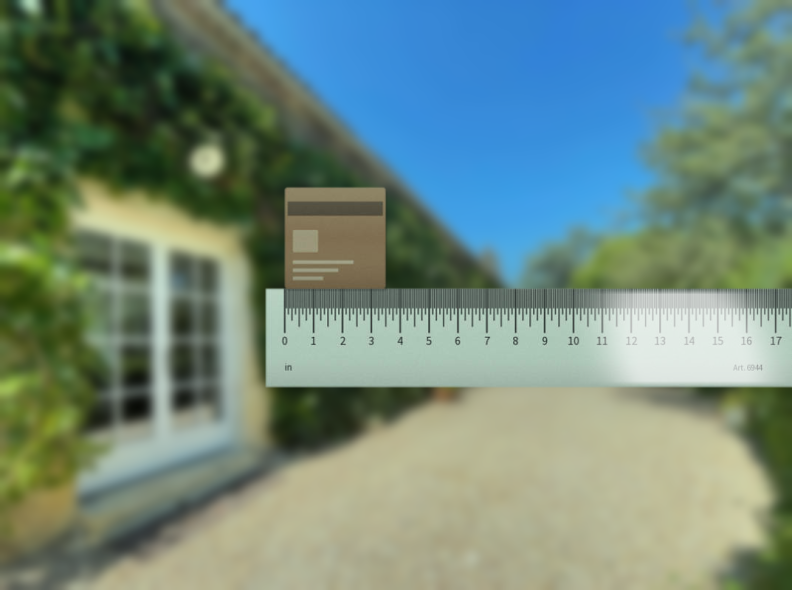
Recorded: value=3.5 unit=in
